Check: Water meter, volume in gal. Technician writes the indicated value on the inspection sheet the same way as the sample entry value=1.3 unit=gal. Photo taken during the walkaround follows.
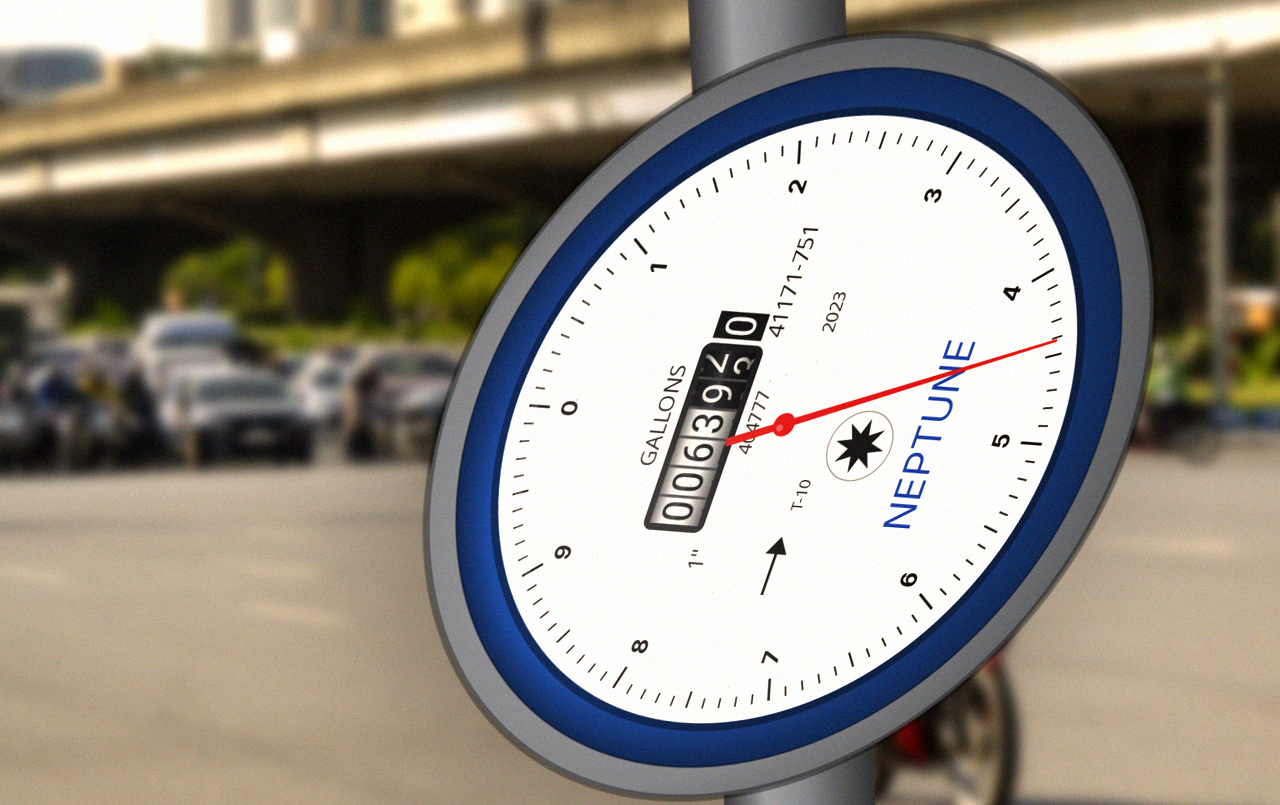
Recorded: value=63924.4 unit=gal
